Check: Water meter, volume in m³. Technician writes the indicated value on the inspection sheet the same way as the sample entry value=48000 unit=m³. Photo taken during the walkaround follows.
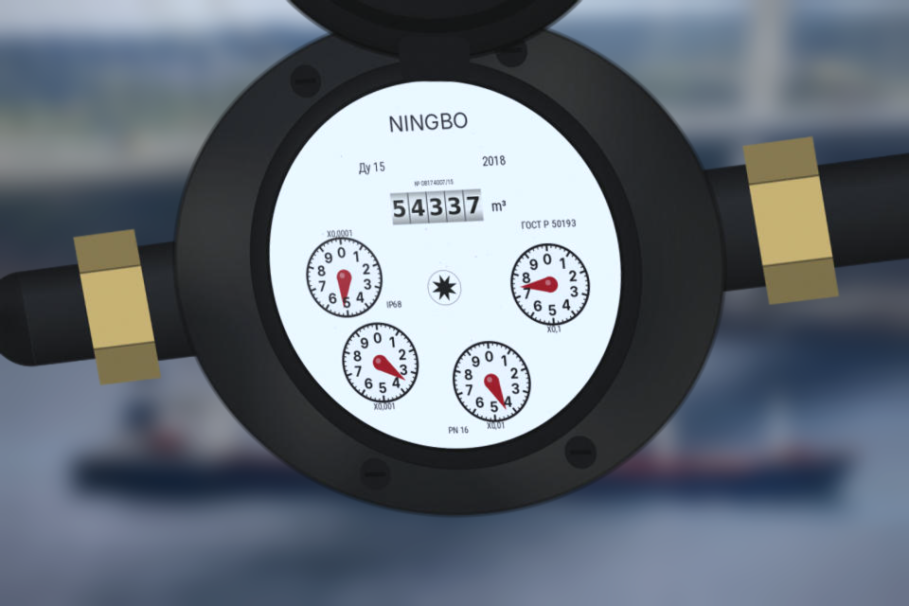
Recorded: value=54337.7435 unit=m³
